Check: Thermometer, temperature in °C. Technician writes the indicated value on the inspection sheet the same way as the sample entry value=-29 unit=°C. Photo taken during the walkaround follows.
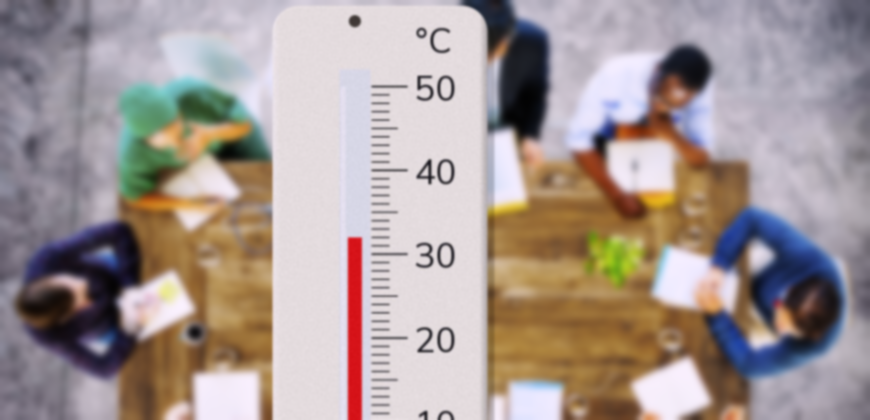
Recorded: value=32 unit=°C
